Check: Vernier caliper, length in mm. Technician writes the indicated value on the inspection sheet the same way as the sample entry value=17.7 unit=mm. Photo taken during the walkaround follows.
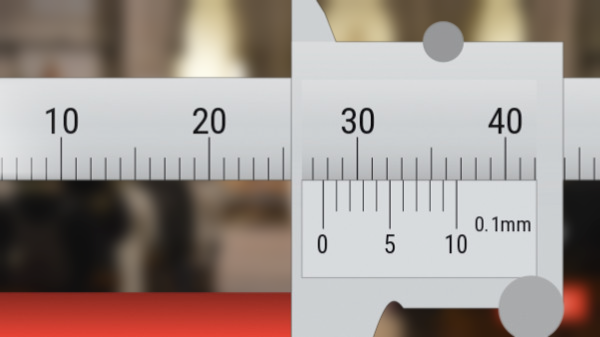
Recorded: value=27.7 unit=mm
